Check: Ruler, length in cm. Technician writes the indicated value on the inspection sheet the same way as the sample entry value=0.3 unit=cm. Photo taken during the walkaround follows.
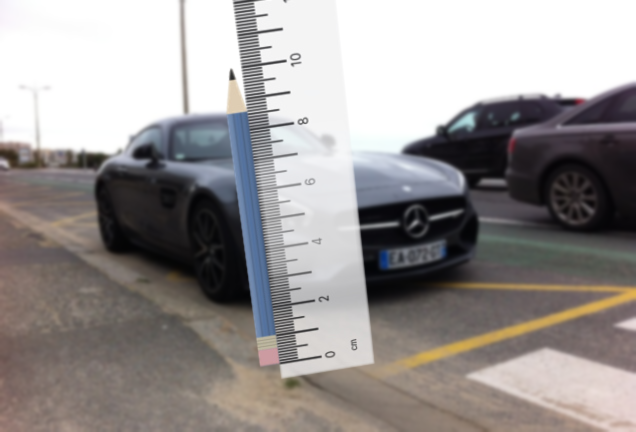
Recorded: value=10 unit=cm
